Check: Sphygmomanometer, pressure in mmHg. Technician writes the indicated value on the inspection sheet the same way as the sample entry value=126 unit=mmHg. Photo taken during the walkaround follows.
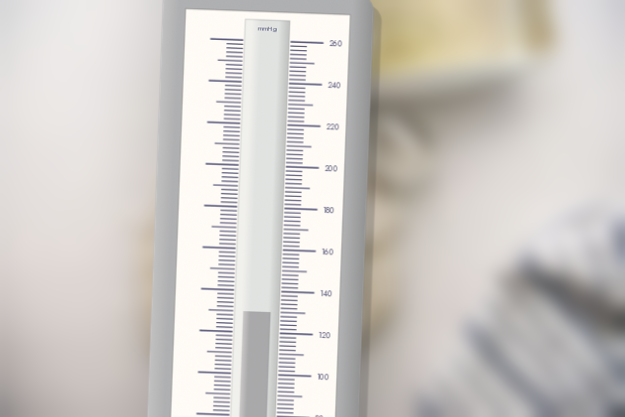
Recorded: value=130 unit=mmHg
